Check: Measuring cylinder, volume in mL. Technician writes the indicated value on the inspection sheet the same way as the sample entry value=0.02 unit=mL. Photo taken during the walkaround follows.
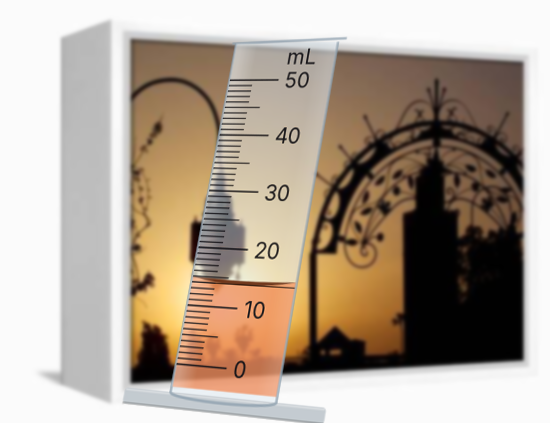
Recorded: value=14 unit=mL
